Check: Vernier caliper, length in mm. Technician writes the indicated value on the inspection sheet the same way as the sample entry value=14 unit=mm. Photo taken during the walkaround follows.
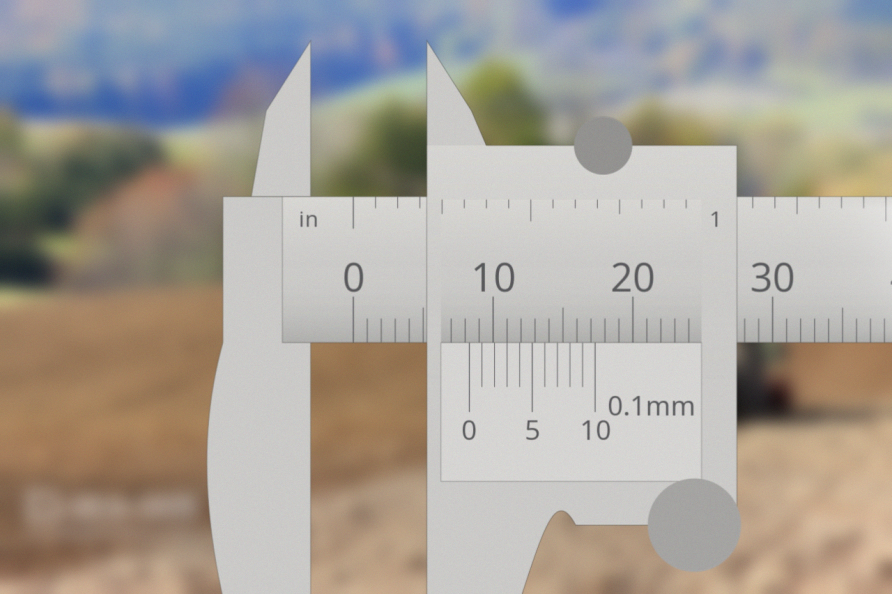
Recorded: value=8.3 unit=mm
